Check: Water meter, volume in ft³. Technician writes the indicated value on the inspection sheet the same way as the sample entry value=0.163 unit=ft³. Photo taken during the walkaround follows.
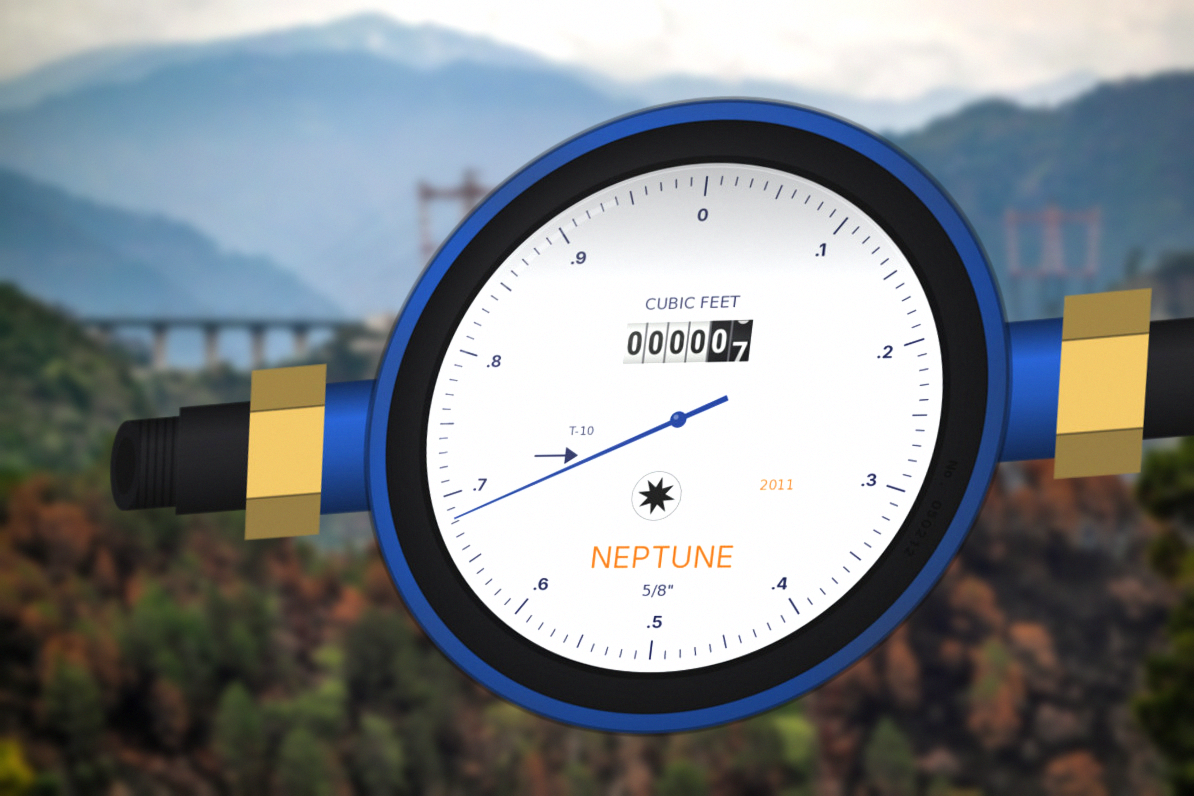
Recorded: value=6.68 unit=ft³
